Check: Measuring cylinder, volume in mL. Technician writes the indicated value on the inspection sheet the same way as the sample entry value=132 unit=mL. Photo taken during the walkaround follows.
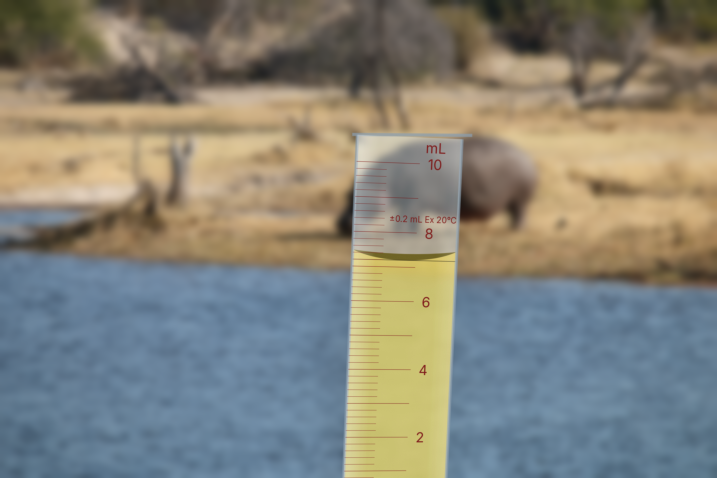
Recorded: value=7.2 unit=mL
